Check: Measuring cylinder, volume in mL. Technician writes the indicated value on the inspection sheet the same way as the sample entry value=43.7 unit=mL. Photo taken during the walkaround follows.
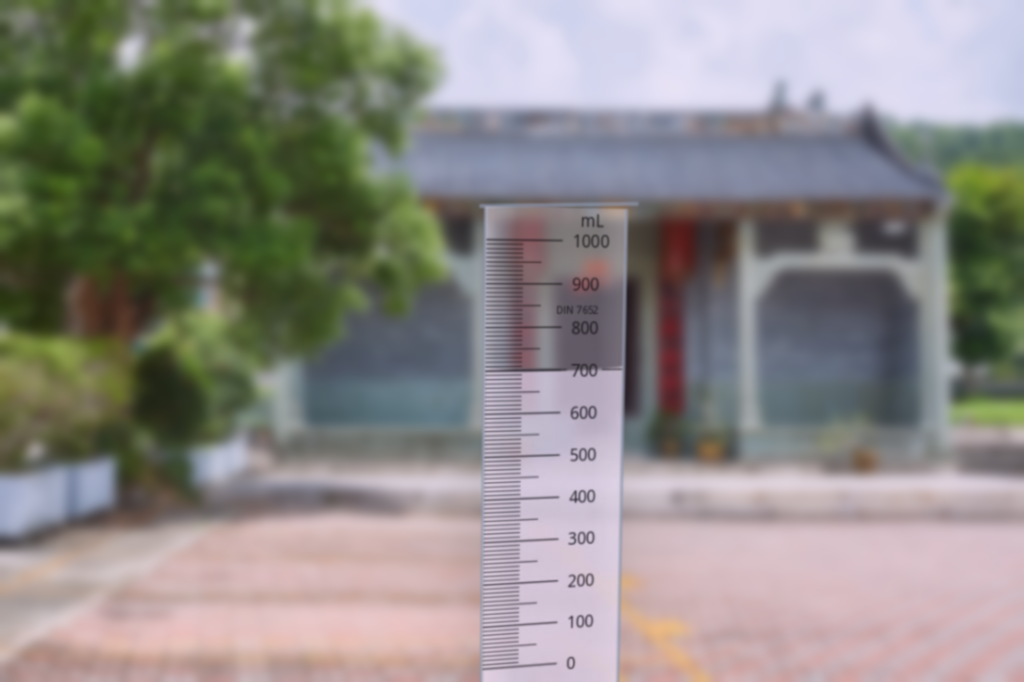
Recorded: value=700 unit=mL
